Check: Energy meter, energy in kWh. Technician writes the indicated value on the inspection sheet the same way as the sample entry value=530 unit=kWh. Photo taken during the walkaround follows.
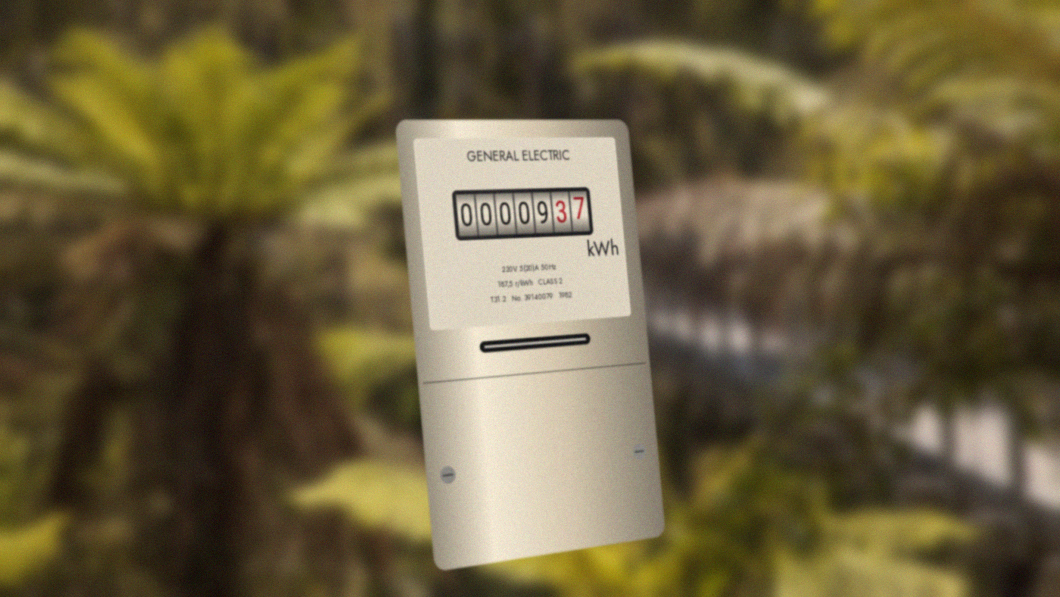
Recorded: value=9.37 unit=kWh
